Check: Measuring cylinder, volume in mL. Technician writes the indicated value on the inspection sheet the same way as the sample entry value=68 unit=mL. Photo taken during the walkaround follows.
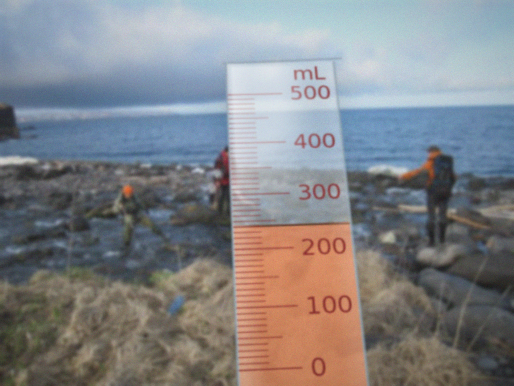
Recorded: value=240 unit=mL
